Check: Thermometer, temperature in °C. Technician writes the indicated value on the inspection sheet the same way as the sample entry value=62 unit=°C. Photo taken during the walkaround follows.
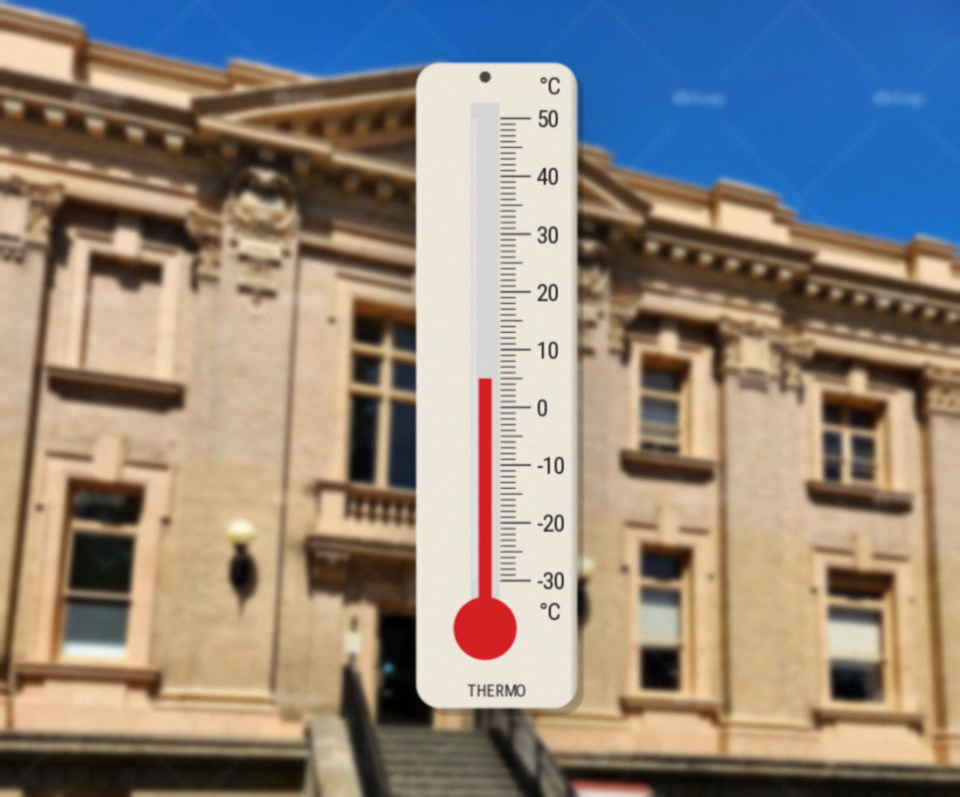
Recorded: value=5 unit=°C
